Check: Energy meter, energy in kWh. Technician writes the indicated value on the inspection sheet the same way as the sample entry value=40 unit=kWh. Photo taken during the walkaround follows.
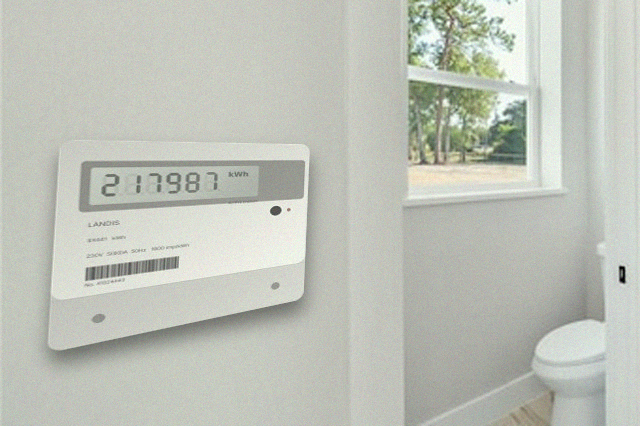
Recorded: value=217987 unit=kWh
